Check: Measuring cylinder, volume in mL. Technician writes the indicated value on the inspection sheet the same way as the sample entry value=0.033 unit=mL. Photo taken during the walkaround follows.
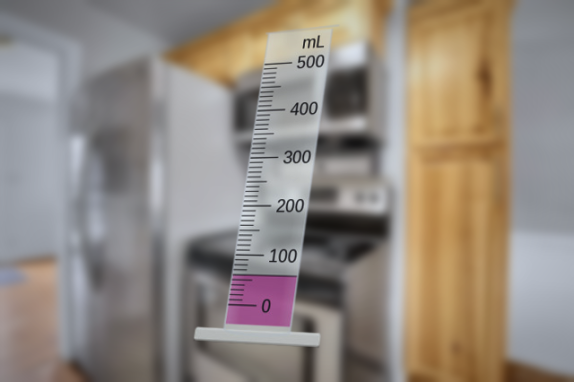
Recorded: value=60 unit=mL
